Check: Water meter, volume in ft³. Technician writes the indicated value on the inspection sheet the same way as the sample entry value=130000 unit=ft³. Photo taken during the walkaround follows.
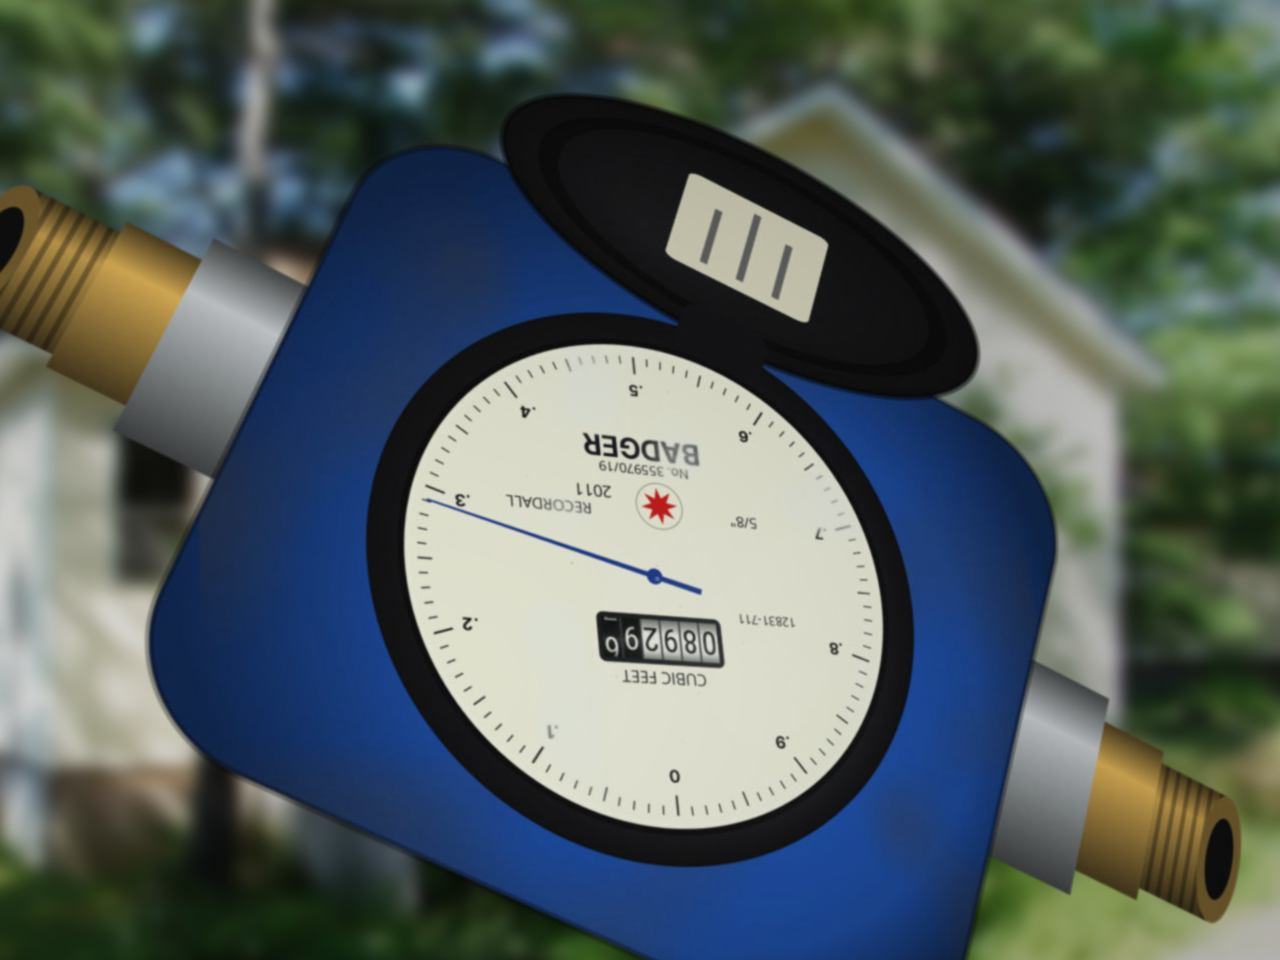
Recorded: value=89296.29 unit=ft³
